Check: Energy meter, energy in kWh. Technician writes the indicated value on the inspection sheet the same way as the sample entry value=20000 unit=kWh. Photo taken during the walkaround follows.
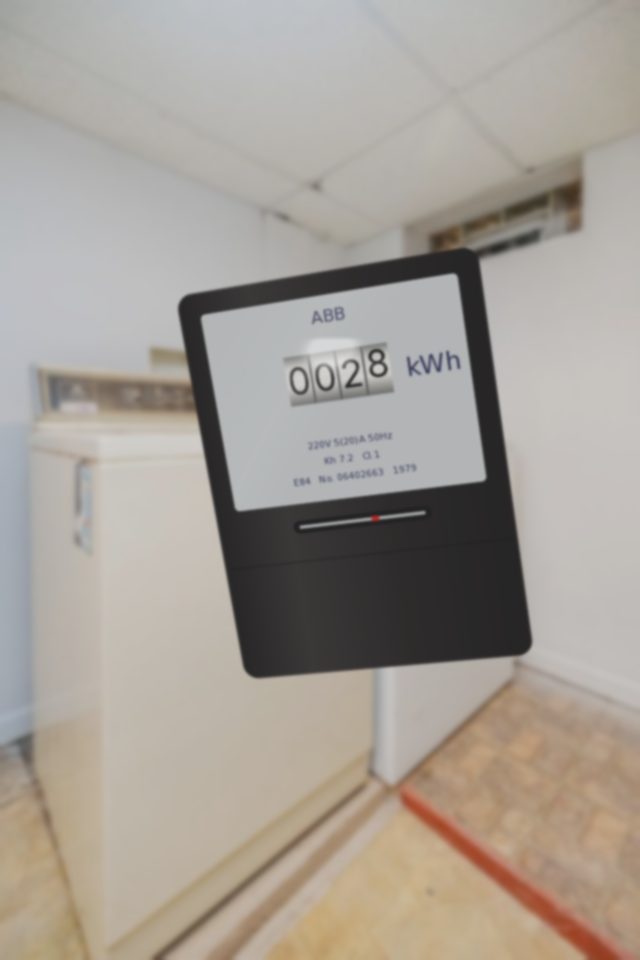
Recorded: value=28 unit=kWh
